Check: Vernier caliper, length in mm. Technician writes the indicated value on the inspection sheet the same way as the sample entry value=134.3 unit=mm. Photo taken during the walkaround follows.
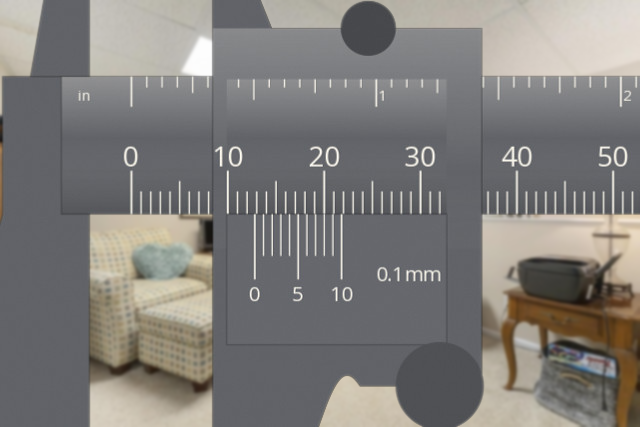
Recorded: value=12.8 unit=mm
